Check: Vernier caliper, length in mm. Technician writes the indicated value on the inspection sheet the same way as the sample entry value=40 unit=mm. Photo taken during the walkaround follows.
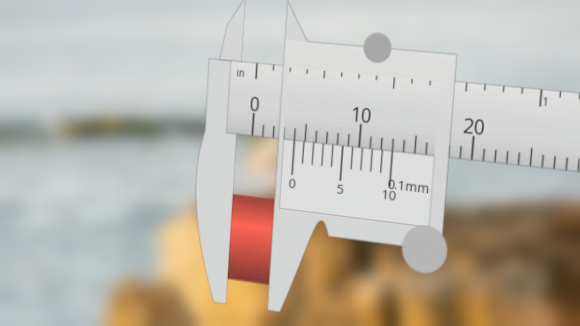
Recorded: value=4.0 unit=mm
